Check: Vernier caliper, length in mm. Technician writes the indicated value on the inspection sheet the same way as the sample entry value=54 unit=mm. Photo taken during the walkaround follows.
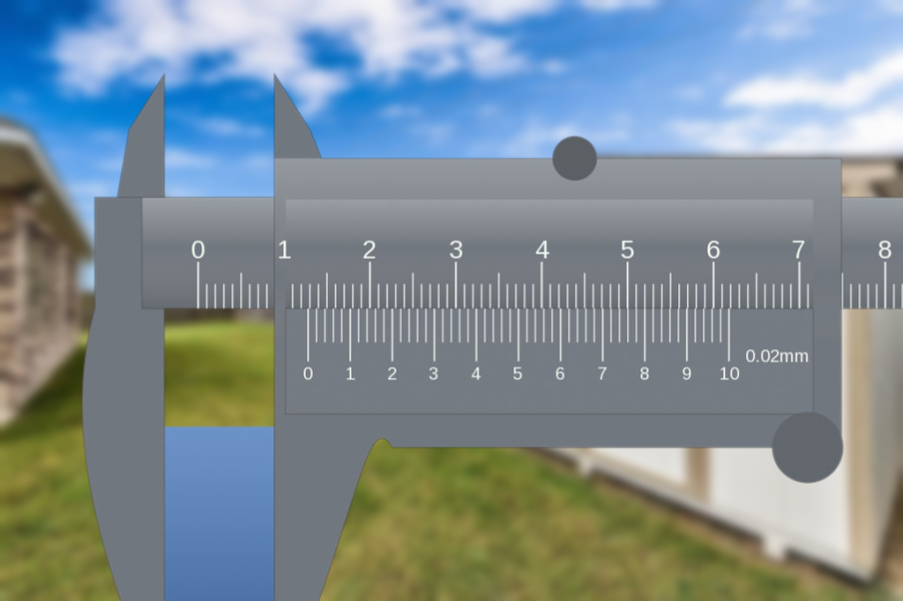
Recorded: value=12.8 unit=mm
